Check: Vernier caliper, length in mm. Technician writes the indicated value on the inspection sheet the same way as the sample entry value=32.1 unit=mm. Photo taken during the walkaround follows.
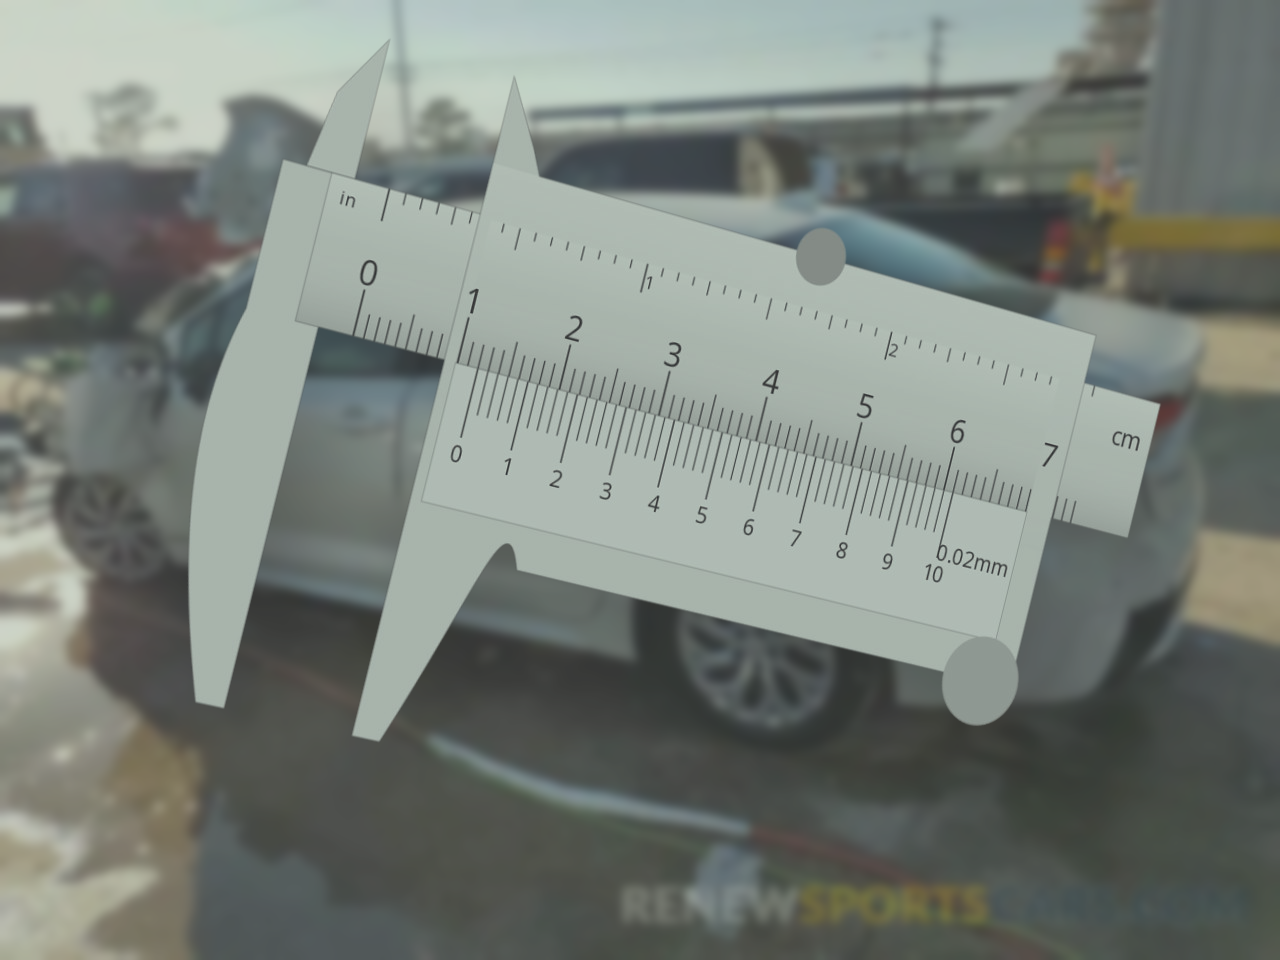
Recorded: value=12.0 unit=mm
